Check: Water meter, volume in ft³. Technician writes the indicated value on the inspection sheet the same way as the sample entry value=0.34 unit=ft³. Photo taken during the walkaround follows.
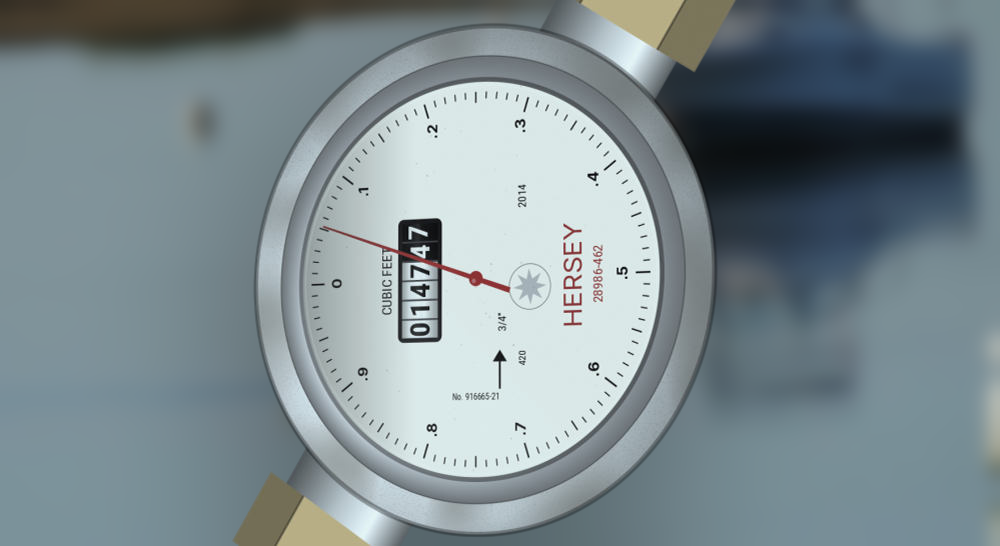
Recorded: value=14747.05 unit=ft³
